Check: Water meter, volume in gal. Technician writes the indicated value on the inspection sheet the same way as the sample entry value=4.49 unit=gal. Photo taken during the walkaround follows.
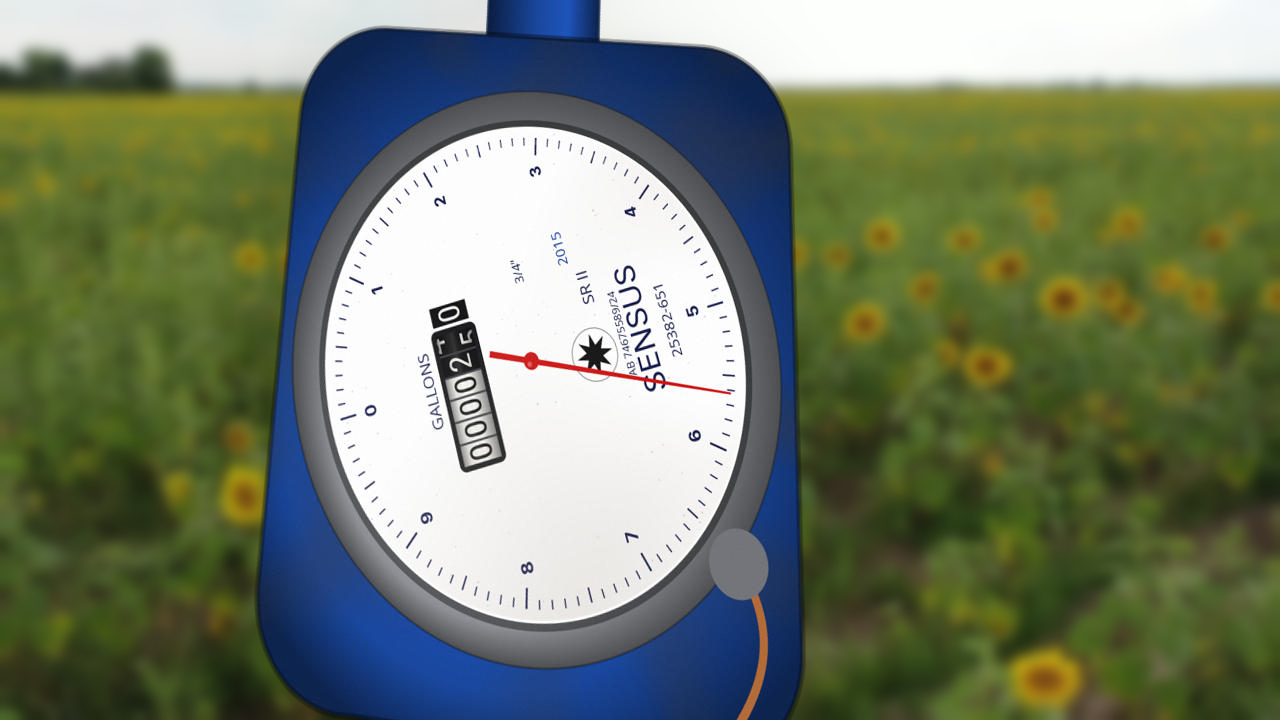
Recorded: value=245.6 unit=gal
